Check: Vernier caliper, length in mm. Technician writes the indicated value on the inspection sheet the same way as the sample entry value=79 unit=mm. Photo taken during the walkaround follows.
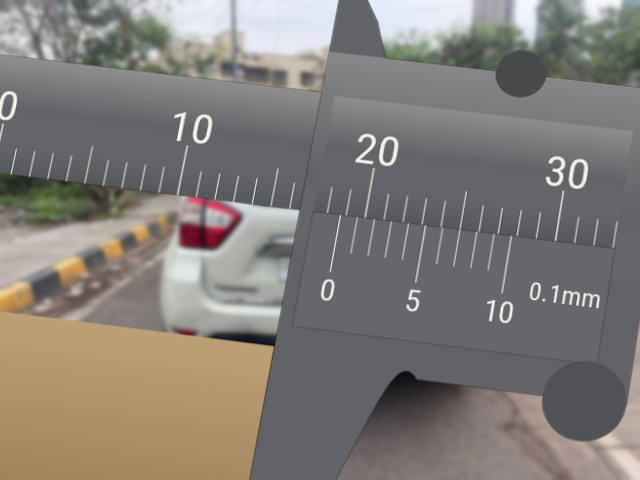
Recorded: value=18.7 unit=mm
